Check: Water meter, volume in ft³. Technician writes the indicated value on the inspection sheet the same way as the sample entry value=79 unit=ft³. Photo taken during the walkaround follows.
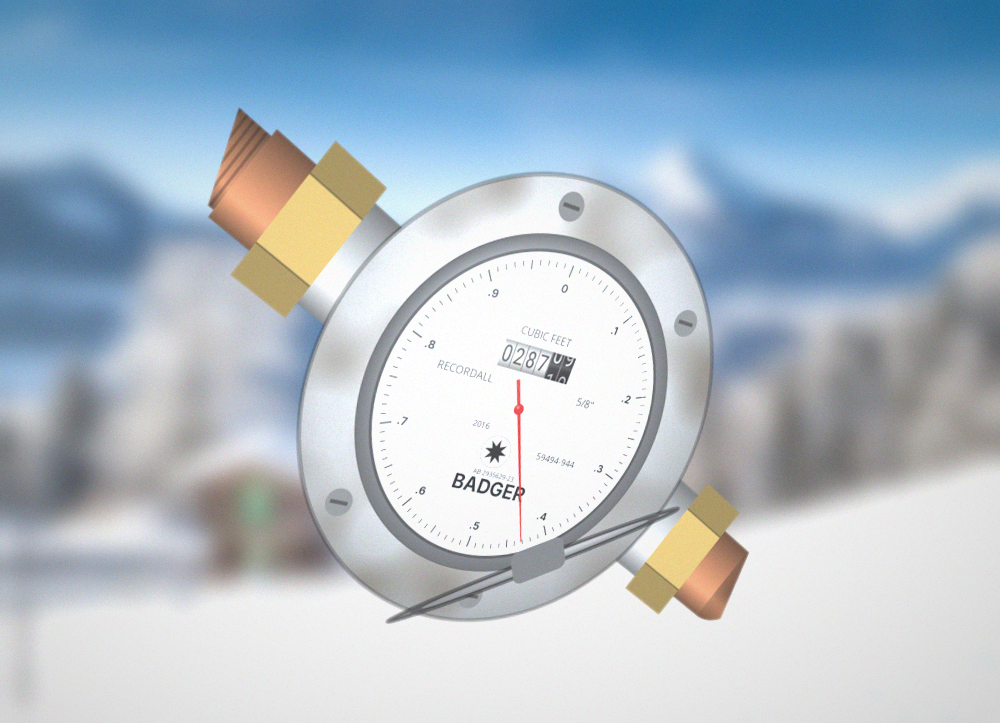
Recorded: value=28709.43 unit=ft³
